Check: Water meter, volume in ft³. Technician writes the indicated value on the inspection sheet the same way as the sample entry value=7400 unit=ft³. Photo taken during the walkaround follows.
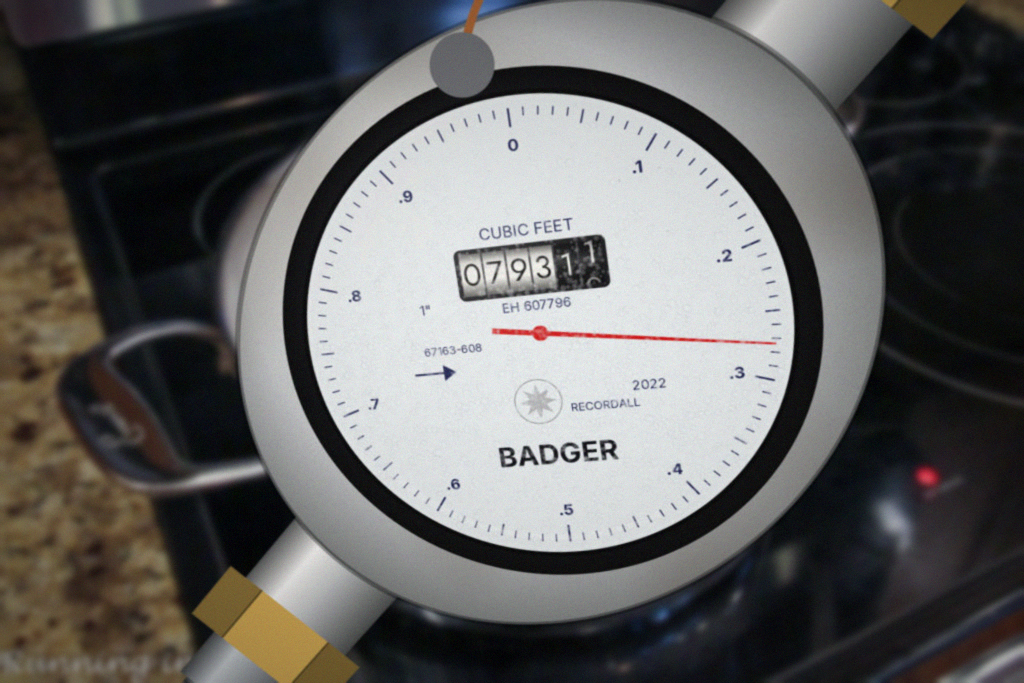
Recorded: value=79311.27 unit=ft³
